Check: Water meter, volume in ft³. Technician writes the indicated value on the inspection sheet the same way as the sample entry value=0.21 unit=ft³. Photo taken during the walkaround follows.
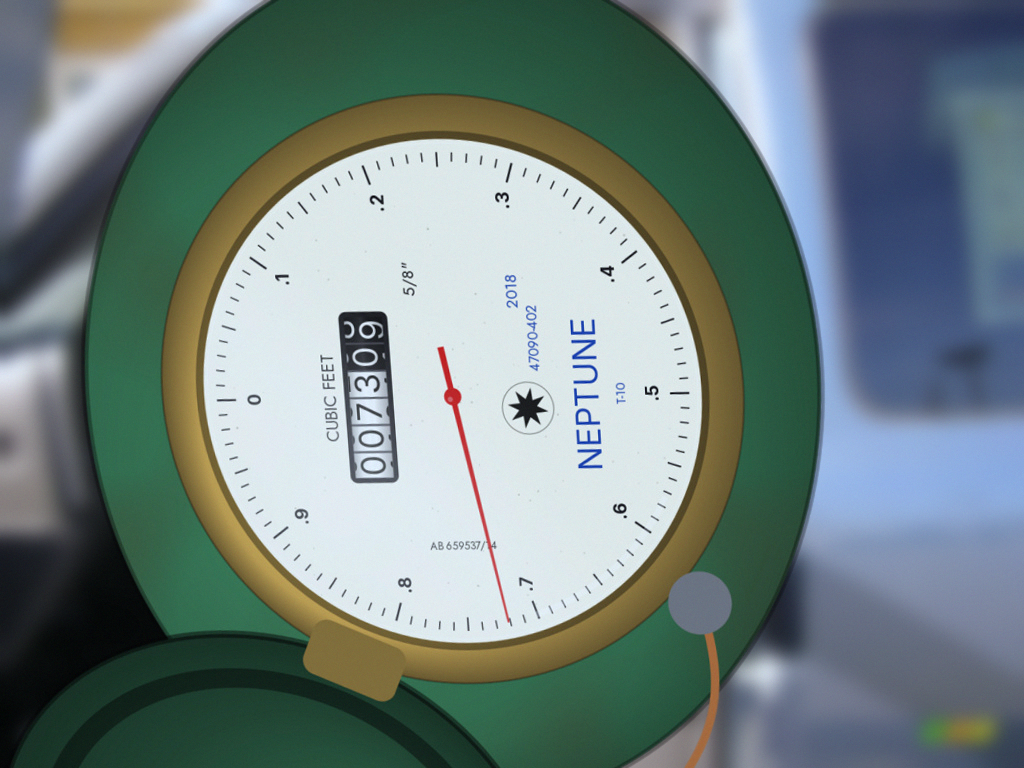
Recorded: value=7308.72 unit=ft³
